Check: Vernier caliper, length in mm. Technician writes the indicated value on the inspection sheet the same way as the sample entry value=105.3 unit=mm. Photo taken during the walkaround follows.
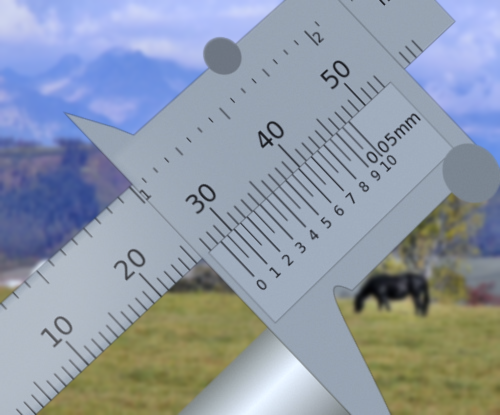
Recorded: value=28.4 unit=mm
